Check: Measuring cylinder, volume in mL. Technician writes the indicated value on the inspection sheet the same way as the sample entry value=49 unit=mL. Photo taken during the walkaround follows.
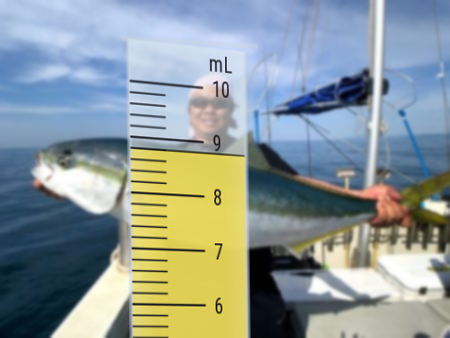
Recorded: value=8.8 unit=mL
